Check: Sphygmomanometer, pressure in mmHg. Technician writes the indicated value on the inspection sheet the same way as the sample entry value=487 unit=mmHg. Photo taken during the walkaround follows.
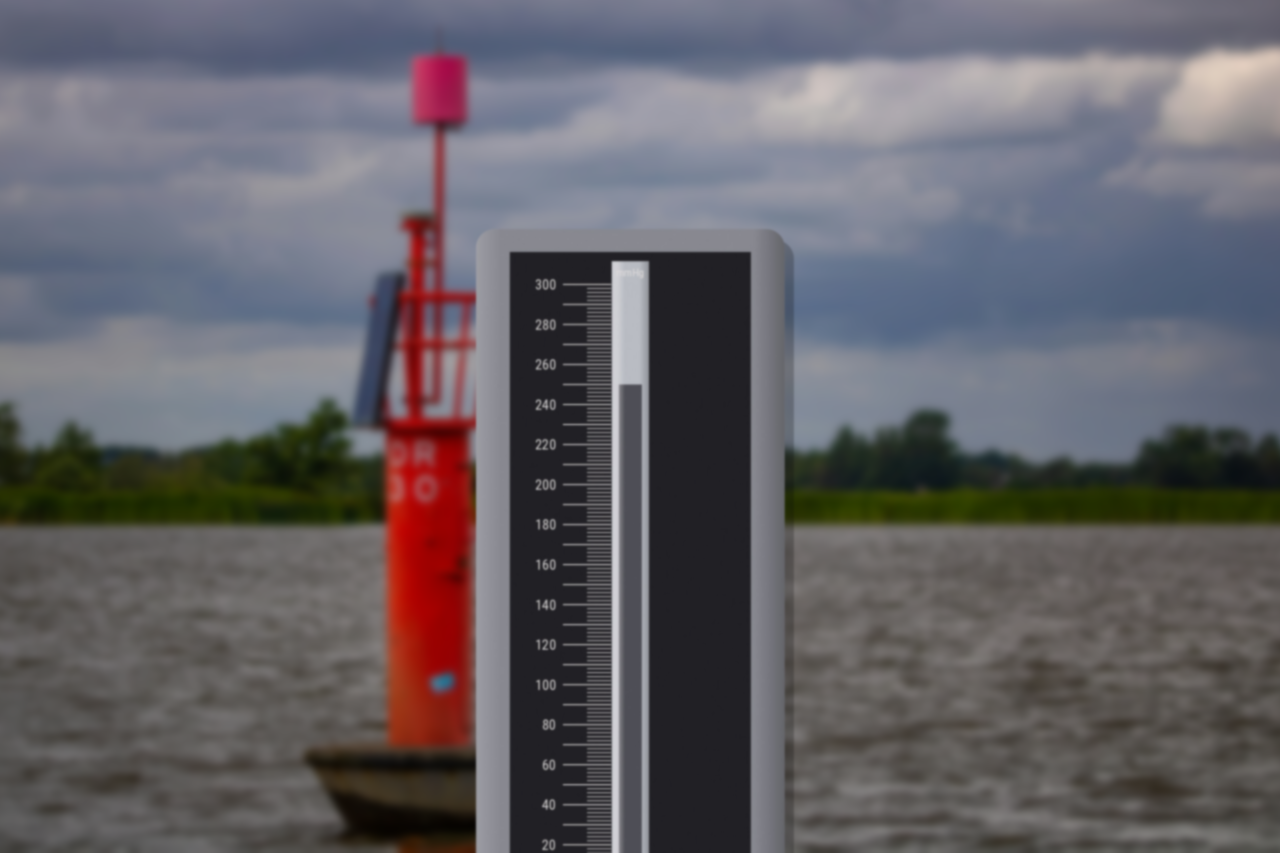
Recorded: value=250 unit=mmHg
